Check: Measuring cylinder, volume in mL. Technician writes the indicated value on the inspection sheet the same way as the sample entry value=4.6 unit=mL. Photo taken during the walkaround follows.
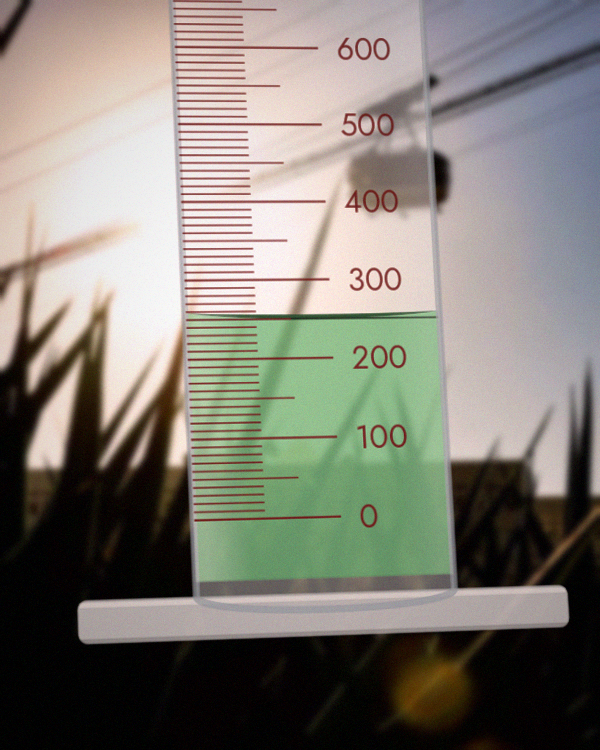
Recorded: value=250 unit=mL
